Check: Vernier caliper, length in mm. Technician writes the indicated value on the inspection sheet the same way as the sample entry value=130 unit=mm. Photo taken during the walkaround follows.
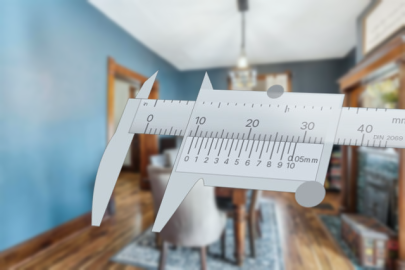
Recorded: value=9.8 unit=mm
